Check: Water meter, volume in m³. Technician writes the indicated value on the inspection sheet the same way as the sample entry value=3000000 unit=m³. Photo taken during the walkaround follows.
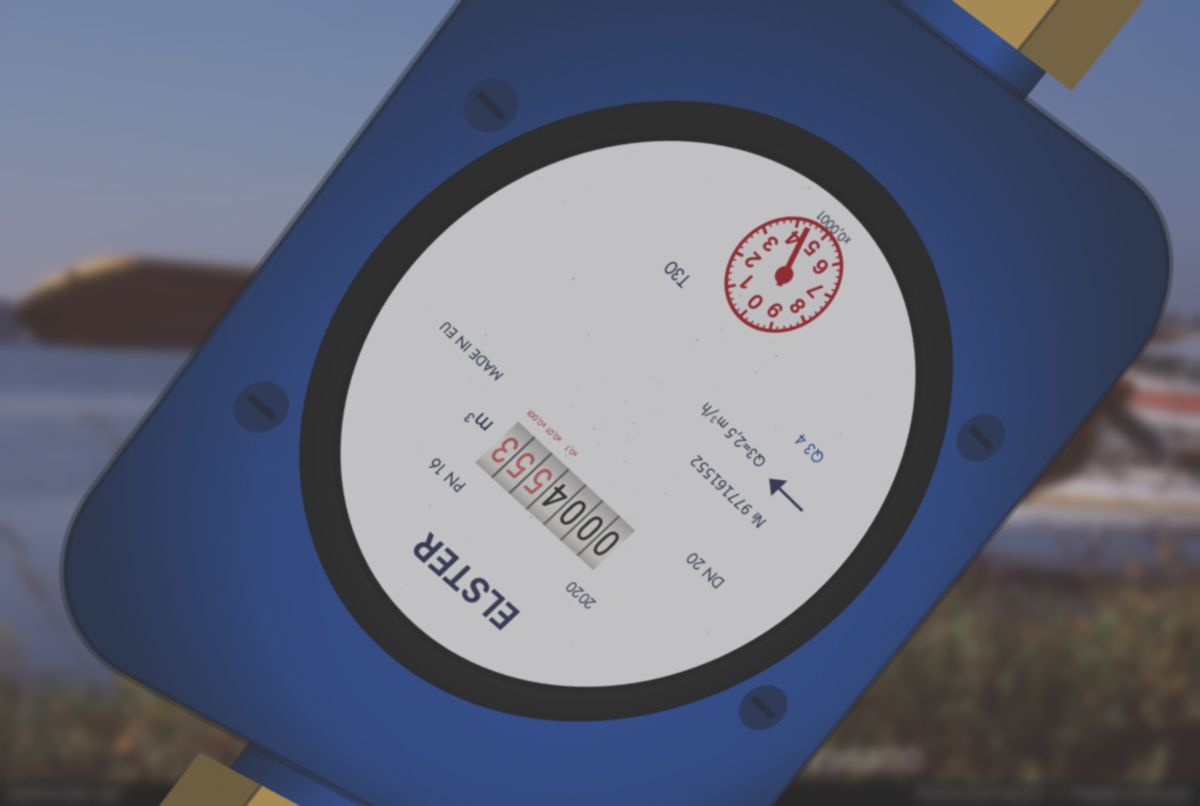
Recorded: value=4.5534 unit=m³
